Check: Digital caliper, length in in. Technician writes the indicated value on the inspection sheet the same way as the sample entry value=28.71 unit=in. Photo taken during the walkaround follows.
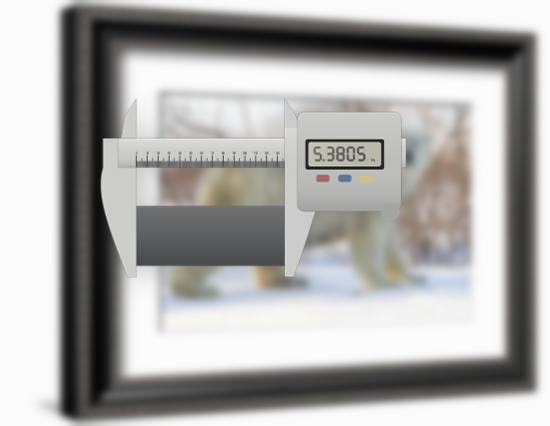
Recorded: value=5.3805 unit=in
